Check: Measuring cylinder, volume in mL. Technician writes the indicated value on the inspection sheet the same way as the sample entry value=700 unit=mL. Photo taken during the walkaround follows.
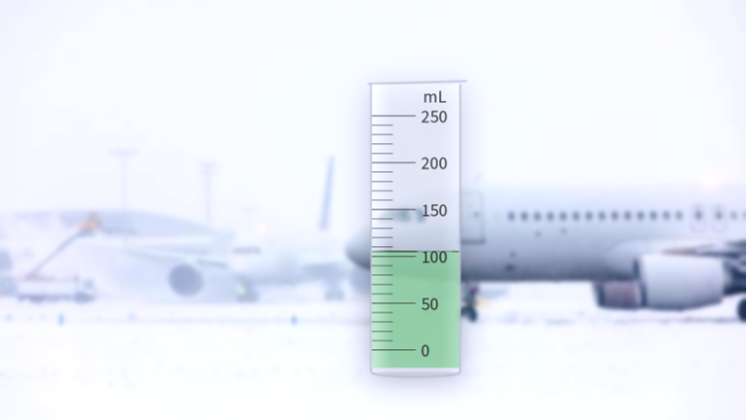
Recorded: value=105 unit=mL
